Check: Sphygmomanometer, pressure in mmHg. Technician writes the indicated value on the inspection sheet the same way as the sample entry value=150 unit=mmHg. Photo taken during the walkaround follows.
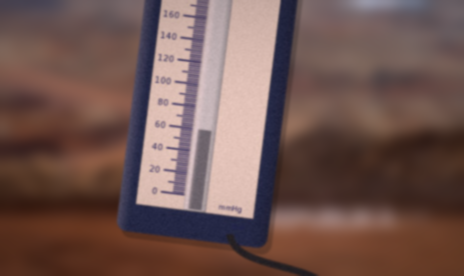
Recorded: value=60 unit=mmHg
